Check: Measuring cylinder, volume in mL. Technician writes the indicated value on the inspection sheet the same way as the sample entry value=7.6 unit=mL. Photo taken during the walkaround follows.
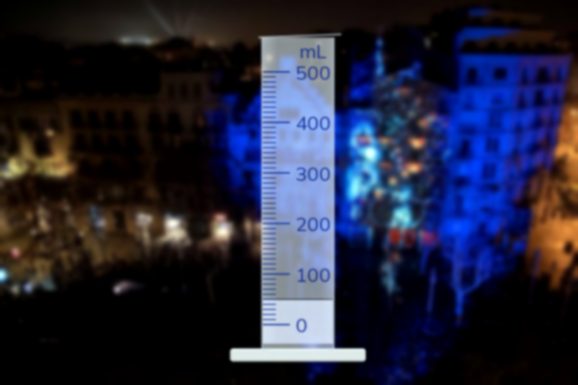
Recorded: value=50 unit=mL
